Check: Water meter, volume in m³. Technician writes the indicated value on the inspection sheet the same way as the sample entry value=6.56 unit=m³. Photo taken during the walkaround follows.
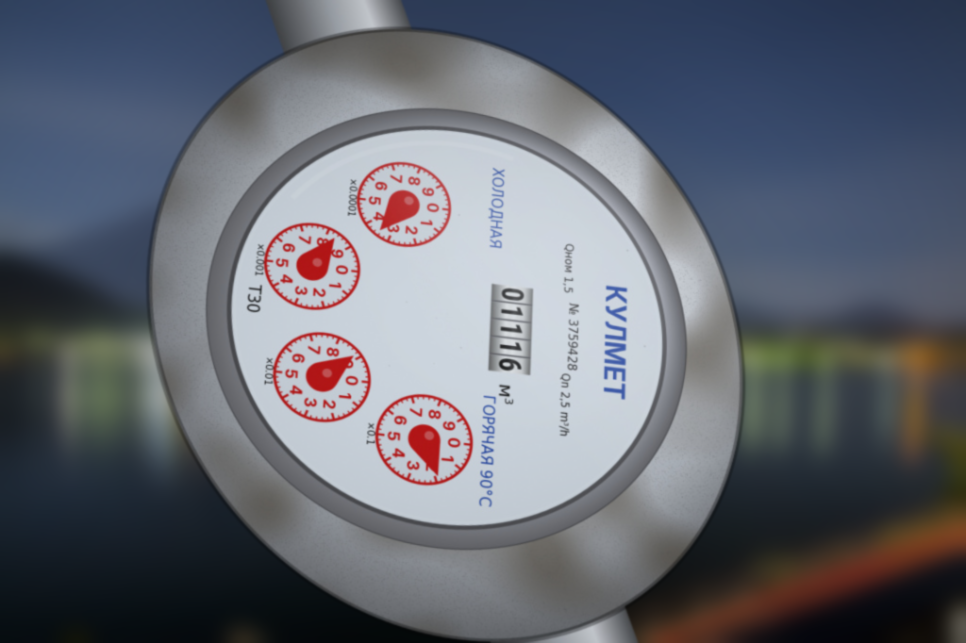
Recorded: value=1116.1883 unit=m³
